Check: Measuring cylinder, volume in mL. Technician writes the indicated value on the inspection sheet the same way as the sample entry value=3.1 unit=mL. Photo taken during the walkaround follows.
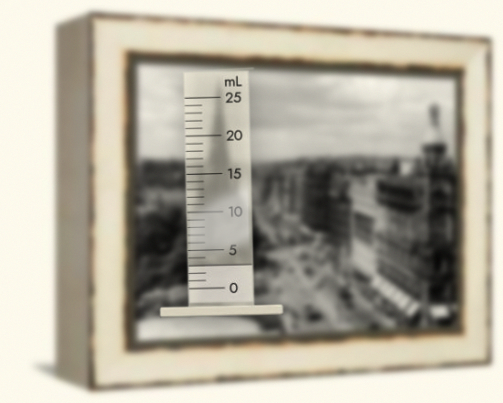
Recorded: value=3 unit=mL
